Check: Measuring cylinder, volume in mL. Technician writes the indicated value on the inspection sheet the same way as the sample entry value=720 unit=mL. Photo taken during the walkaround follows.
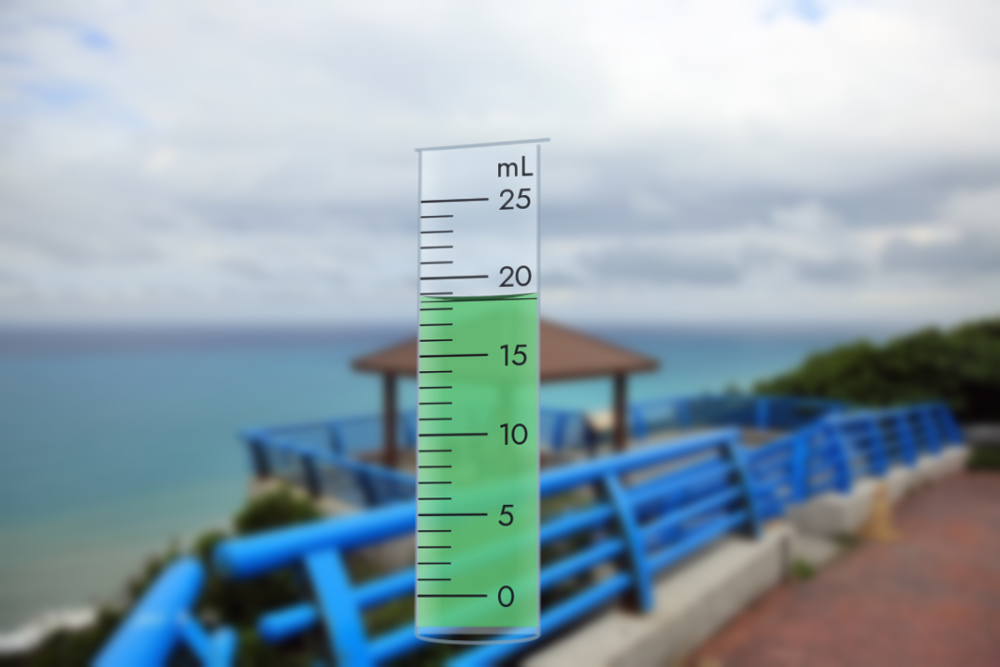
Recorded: value=18.5 unit=mL
